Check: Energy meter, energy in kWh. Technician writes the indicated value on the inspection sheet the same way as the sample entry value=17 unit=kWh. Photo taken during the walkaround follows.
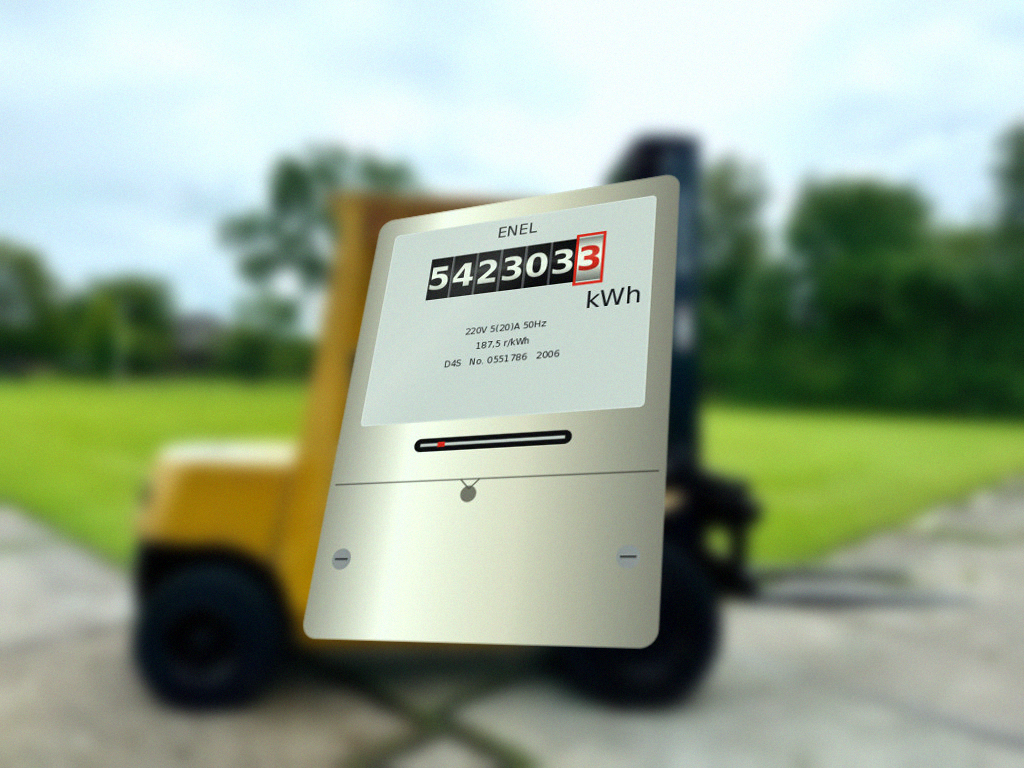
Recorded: value=542303.3 unit=kWh
